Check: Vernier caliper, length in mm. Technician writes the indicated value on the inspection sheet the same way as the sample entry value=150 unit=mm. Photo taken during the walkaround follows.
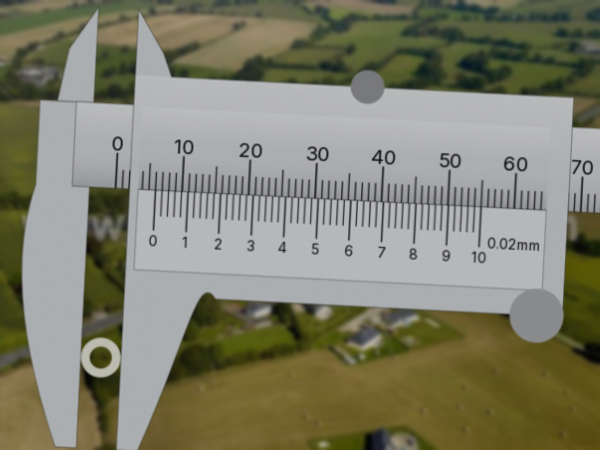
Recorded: value=6.0 unit=mm
